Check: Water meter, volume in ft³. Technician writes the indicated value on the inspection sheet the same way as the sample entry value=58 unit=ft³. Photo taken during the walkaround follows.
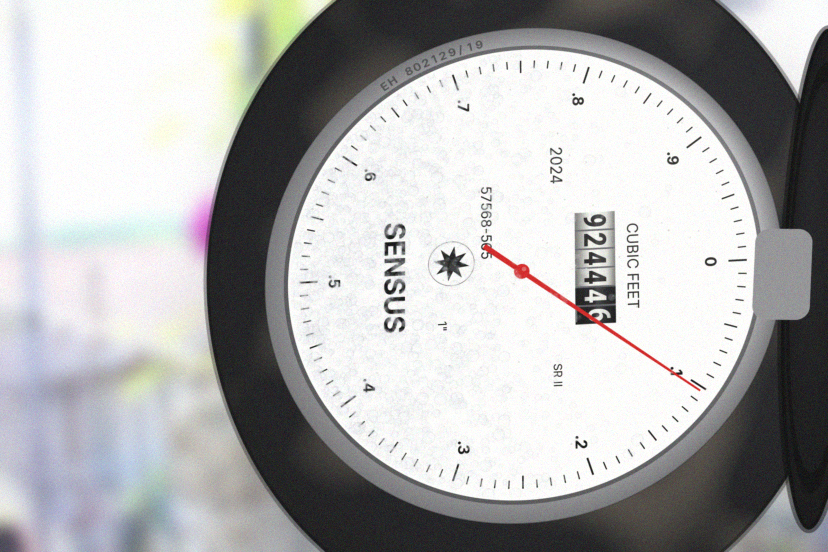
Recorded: value=924446.10 unit=ft³
